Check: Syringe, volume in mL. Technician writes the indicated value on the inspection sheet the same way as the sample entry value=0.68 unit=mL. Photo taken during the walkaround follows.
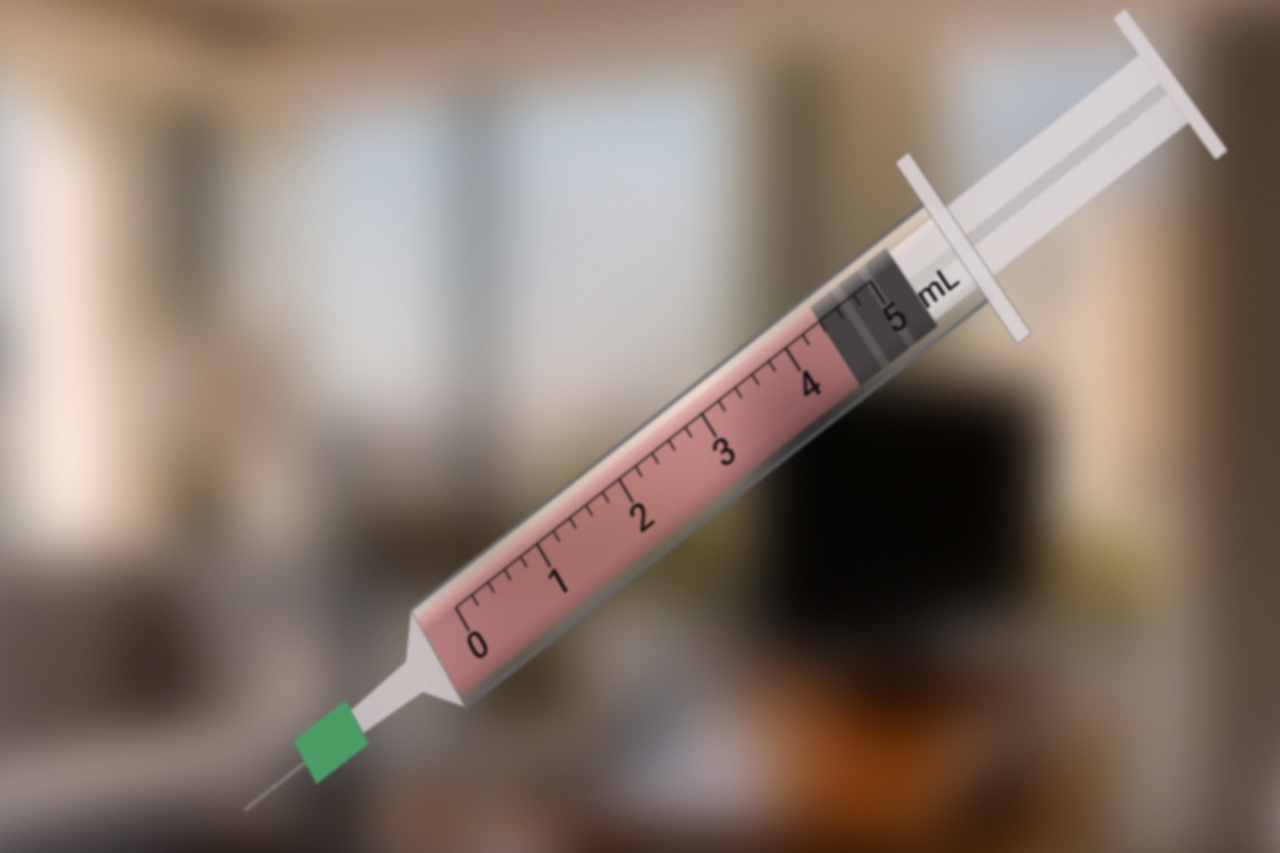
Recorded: value=4.4 unit=mL
